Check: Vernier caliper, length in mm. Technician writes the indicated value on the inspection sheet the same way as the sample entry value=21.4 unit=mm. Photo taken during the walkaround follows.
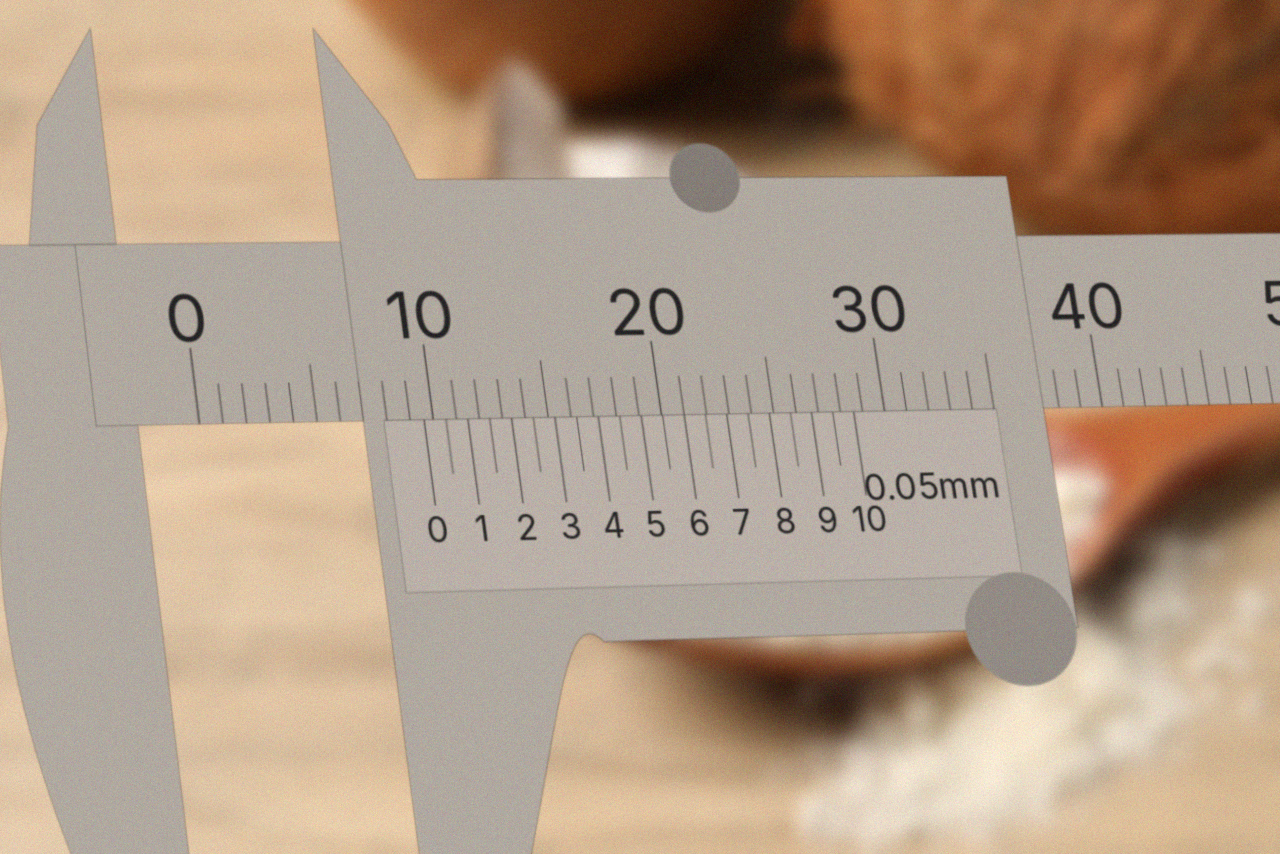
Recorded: value=9.6 unit=mm
